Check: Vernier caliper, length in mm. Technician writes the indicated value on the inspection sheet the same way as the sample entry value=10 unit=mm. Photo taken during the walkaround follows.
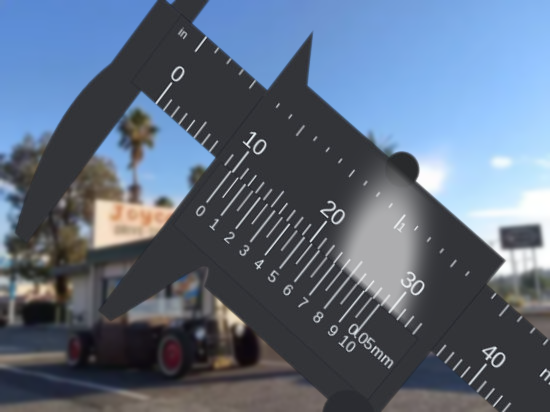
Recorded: value=9.8 unit=mm
